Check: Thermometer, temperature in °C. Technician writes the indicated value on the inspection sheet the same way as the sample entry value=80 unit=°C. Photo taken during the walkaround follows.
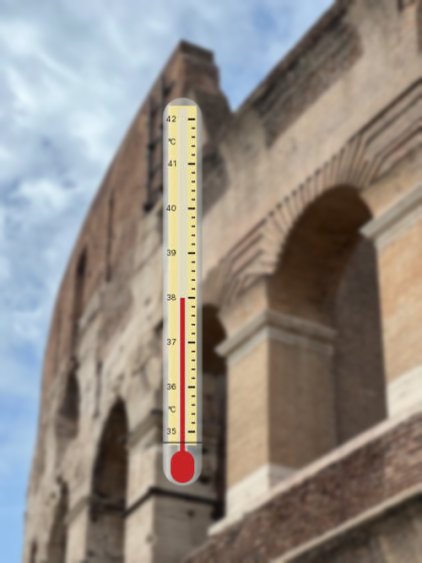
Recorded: value=38 unit=°C
